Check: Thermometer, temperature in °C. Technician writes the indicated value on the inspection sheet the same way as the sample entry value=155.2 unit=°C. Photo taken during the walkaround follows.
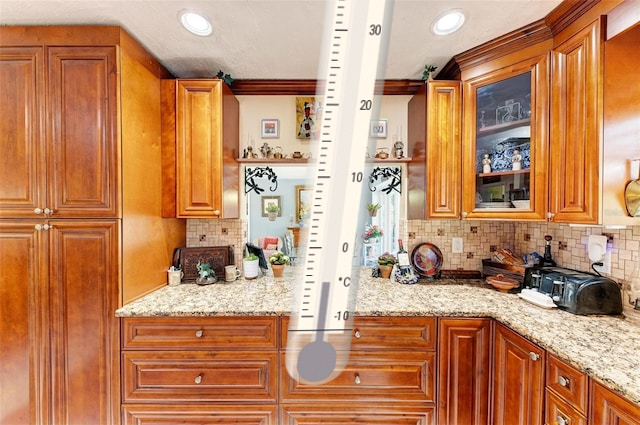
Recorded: value=-5 unit=°C
